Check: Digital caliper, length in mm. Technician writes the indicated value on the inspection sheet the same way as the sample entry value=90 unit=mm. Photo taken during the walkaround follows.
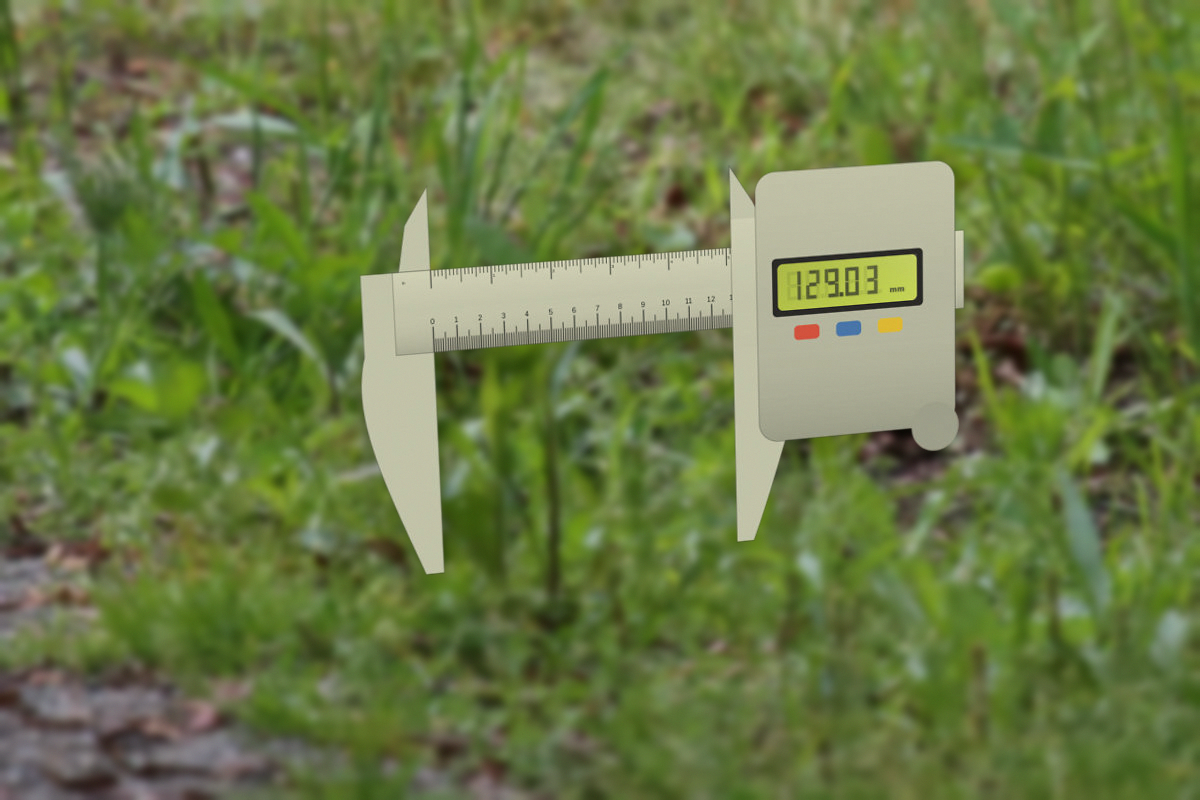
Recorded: value=129.03 unit=mm
